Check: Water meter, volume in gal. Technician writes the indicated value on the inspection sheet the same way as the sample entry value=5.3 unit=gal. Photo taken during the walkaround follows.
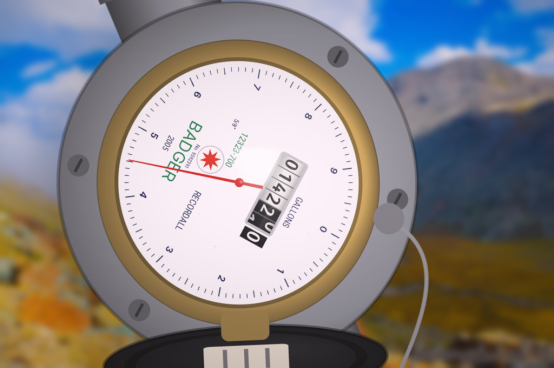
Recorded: value=142204.5 unit=gal
